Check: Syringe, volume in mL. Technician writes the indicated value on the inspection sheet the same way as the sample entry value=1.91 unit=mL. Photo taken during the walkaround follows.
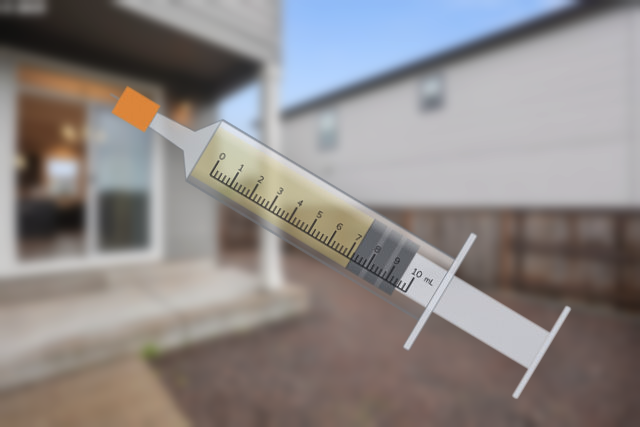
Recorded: value=7.2 unit=mL
